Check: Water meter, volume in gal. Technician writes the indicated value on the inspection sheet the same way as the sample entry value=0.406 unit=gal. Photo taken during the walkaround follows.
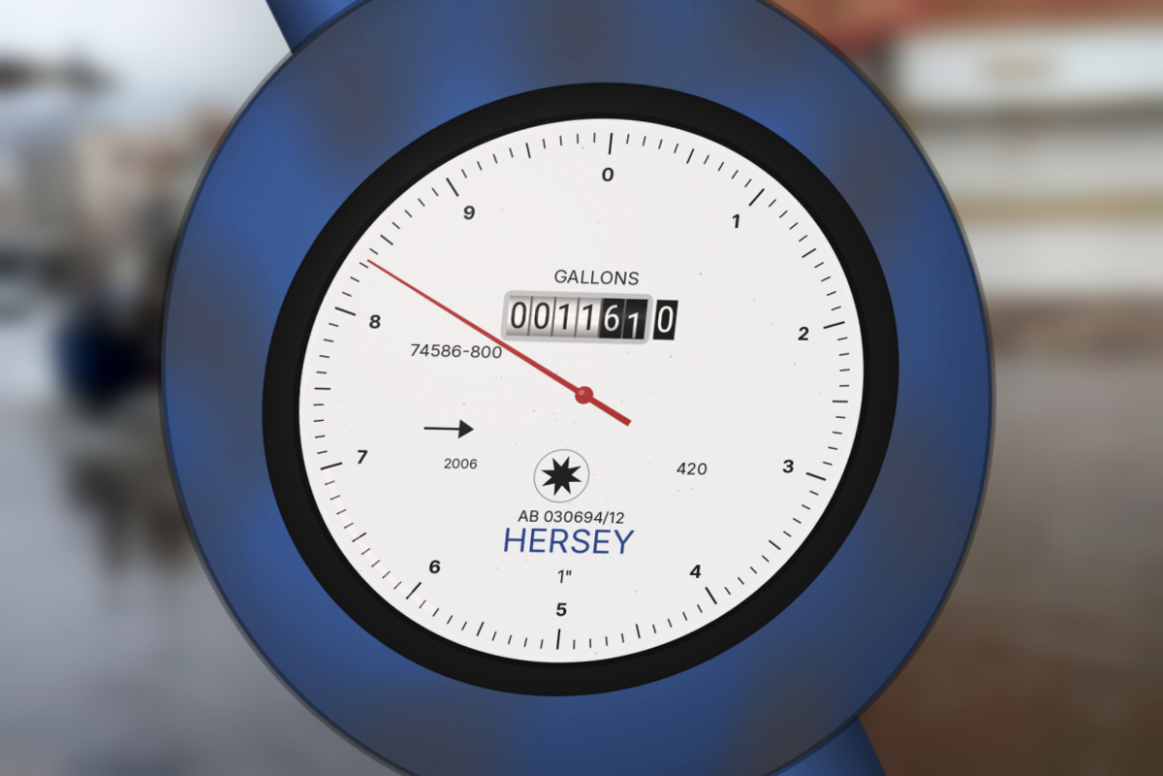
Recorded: value=11608.3 unit=gal
